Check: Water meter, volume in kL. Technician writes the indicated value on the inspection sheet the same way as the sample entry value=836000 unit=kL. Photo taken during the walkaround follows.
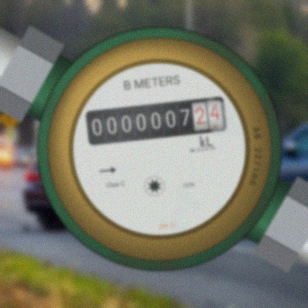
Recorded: value=7.24 unit=kL
